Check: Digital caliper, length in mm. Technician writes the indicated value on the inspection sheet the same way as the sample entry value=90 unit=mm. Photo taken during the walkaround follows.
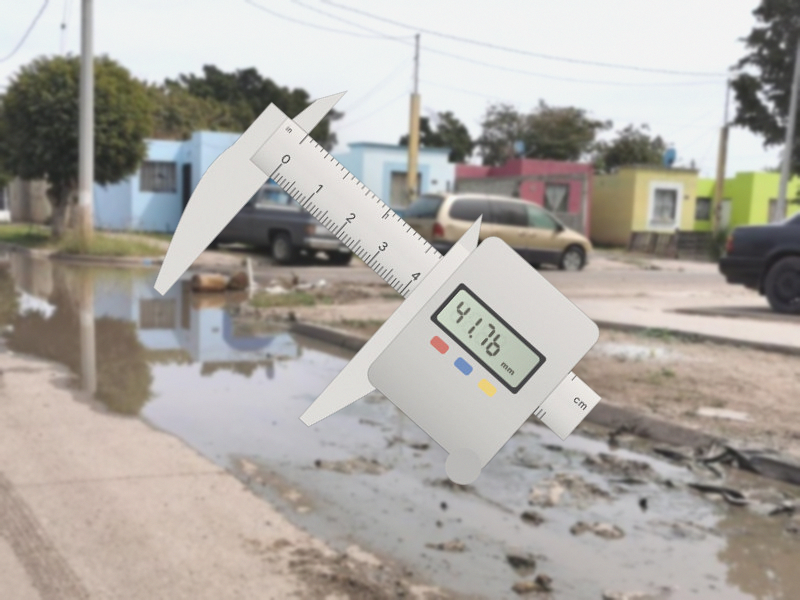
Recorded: value=41.76 unit=mm
